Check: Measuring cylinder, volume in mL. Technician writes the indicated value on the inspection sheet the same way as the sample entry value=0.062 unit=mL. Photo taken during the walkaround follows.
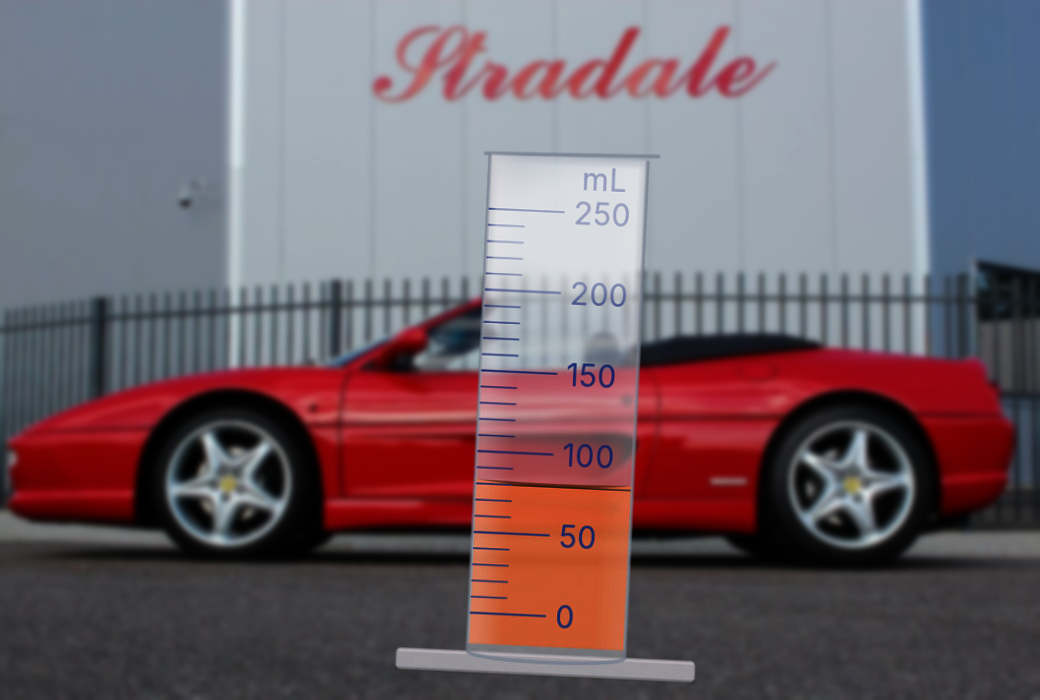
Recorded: value=80 unit=mL
